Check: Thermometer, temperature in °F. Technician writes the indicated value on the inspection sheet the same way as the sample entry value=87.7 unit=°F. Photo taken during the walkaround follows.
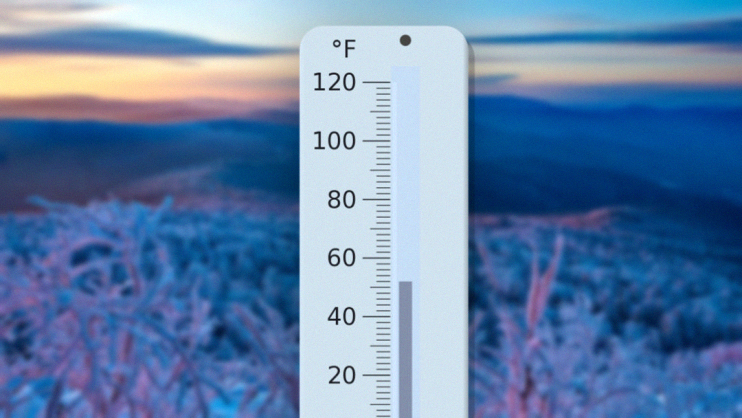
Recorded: value=52 unit=°F
